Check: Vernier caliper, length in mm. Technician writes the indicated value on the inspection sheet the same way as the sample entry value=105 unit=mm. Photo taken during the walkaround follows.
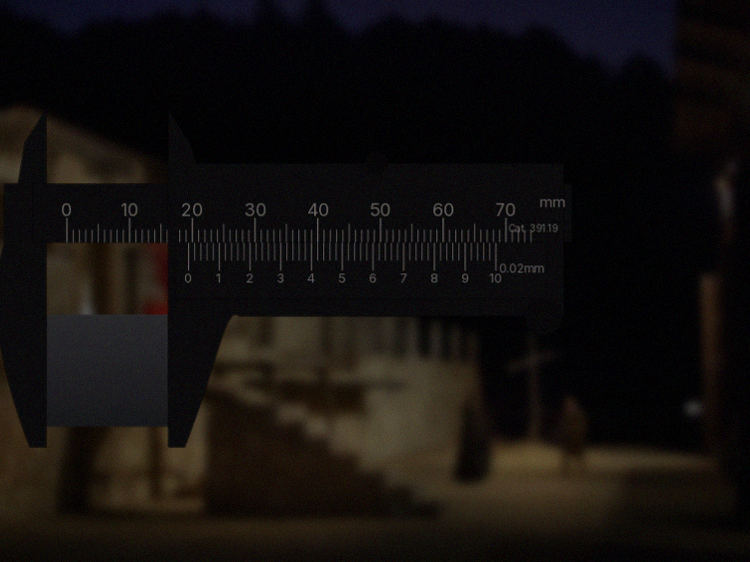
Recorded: value=19.4 unit=mm
